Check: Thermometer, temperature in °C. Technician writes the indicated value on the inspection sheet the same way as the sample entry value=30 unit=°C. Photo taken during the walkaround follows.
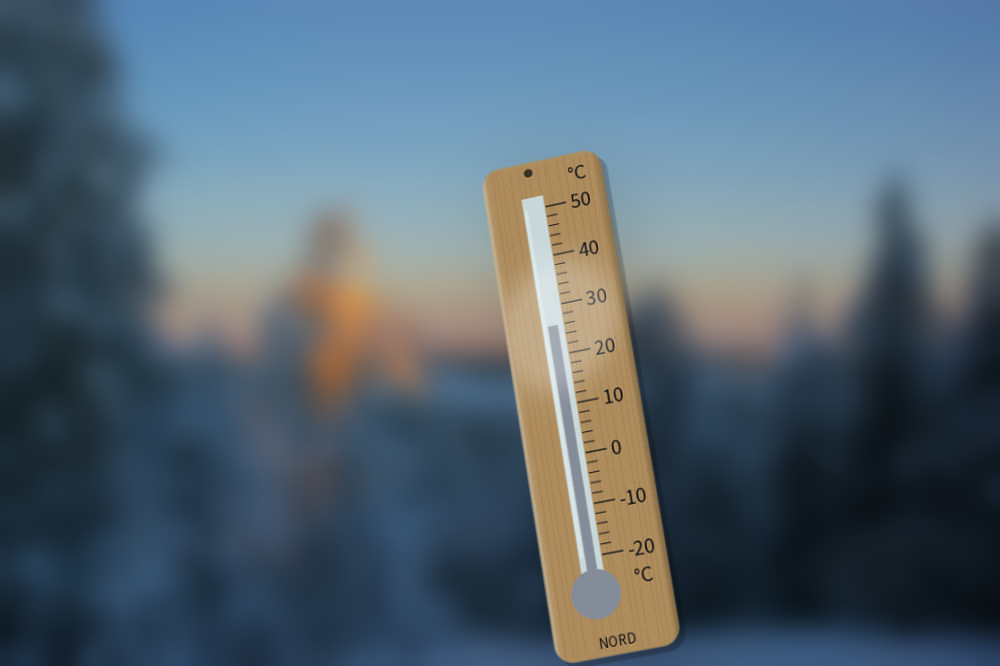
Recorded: value=26 unit=°C
